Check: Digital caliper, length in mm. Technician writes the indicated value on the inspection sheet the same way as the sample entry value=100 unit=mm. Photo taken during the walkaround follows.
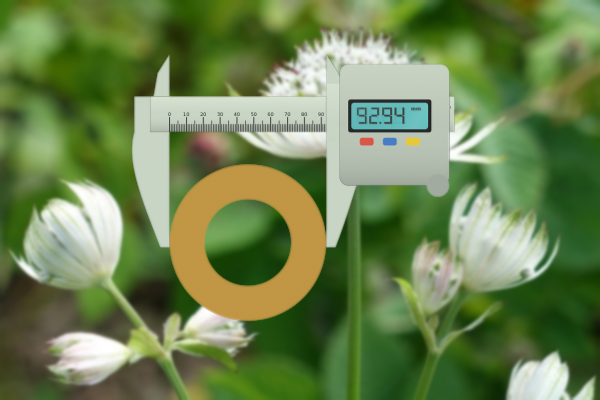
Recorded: value=92.94 unit=mm
